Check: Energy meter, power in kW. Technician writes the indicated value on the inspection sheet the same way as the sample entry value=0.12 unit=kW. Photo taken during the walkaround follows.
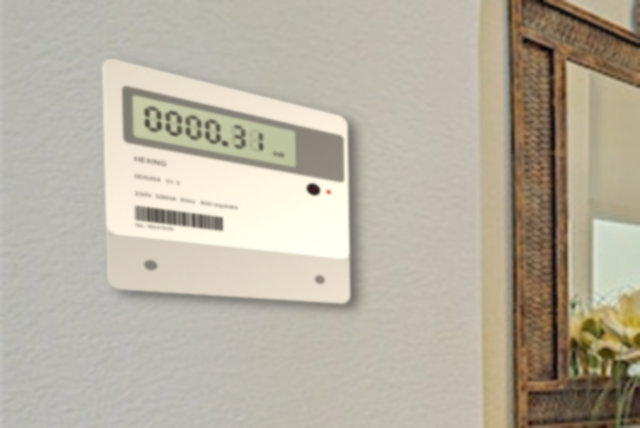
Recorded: value=0.31 unit=kW
